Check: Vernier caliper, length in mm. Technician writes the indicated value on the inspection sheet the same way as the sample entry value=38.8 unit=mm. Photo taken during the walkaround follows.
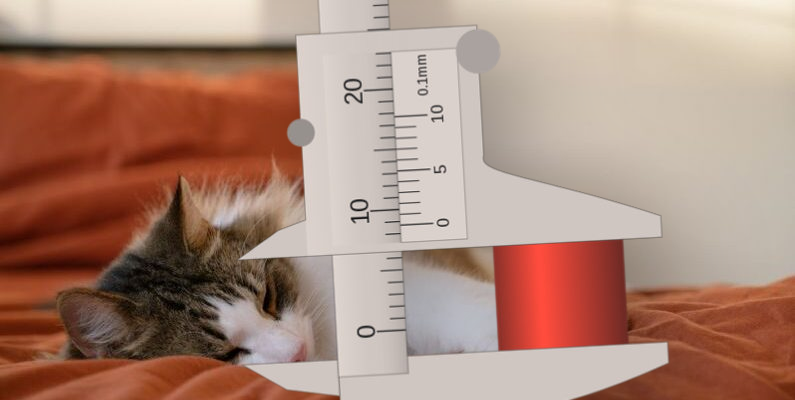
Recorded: value=8.7 unit=mm
